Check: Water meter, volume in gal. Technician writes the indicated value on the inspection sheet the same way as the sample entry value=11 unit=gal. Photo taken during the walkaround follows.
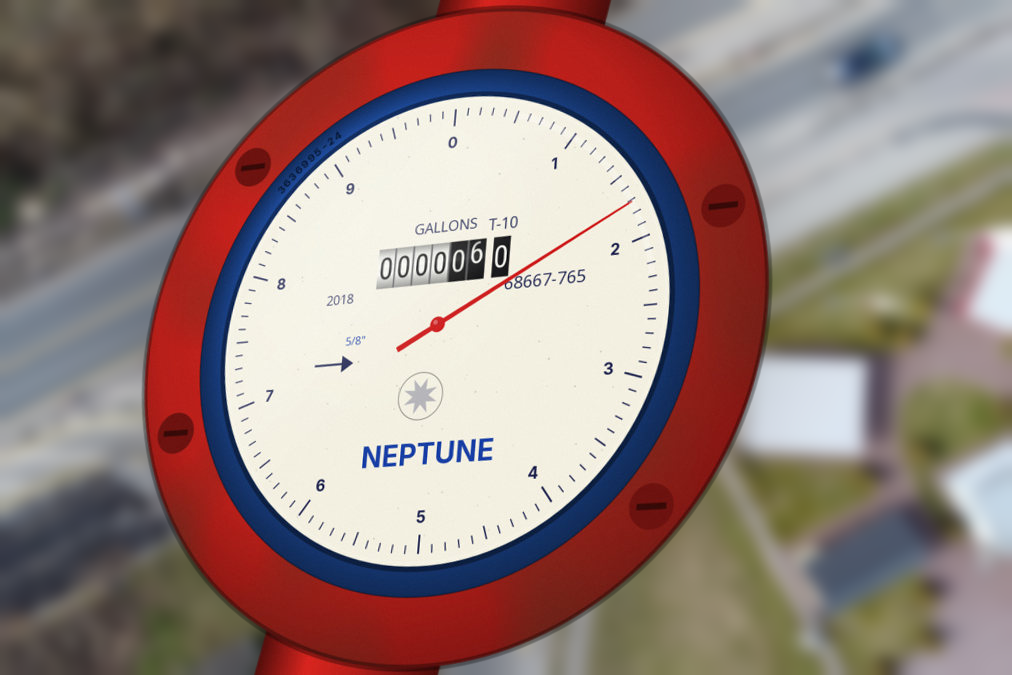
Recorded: value=61.7 unit=gal
